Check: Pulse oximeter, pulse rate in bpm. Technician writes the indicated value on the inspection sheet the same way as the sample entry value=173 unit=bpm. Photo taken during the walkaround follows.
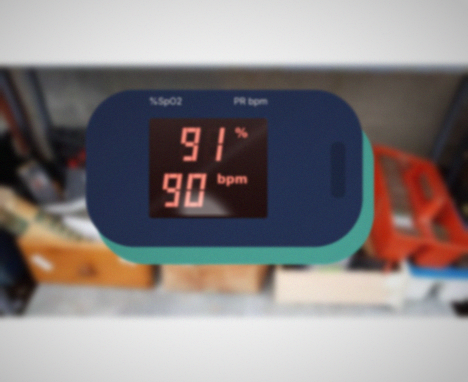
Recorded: value=90 unit=bpm
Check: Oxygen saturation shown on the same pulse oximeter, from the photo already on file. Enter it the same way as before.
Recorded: value=91 unit=%
